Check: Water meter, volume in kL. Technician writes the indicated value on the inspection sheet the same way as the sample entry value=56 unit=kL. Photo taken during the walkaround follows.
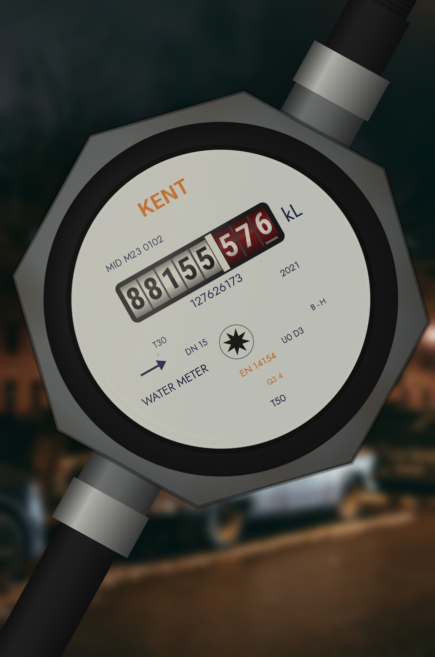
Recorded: value=88155.576 unit=kL
